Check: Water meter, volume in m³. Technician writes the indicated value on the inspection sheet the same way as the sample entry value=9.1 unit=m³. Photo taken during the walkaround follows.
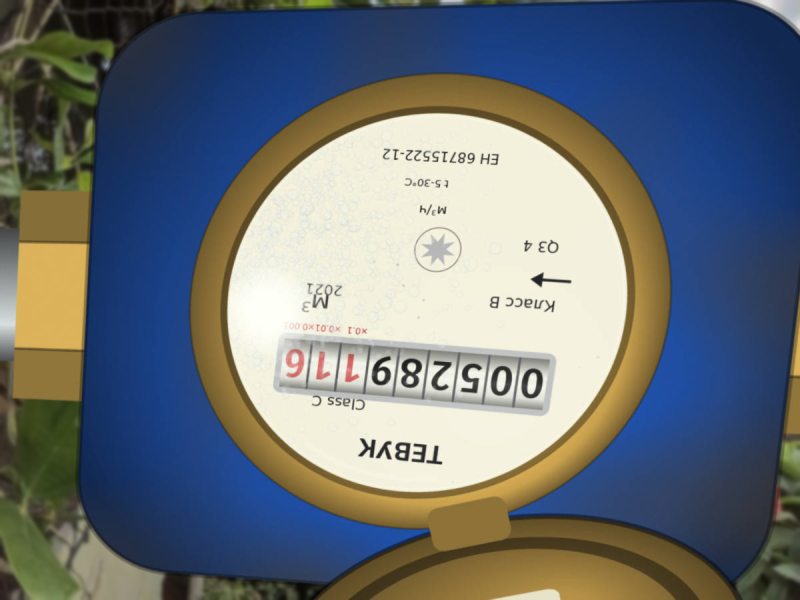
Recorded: value=5289.116 unit=m³
